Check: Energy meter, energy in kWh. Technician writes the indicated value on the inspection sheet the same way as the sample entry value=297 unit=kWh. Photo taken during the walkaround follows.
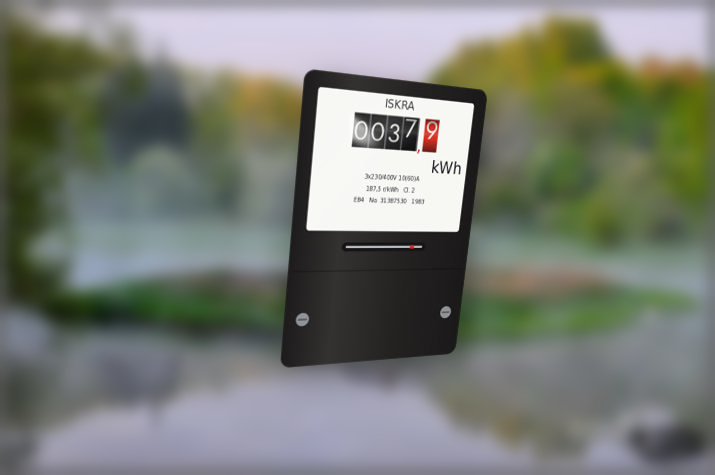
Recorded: value=37.9 unit=kWh
